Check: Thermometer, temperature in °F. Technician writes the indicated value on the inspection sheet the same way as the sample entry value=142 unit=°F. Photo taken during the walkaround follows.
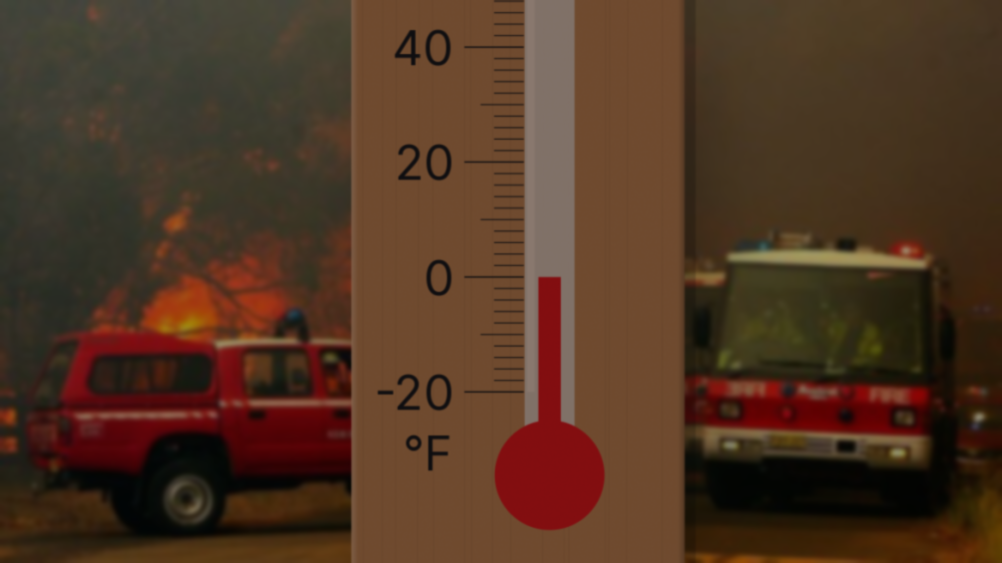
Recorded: value=0 unit=°F
